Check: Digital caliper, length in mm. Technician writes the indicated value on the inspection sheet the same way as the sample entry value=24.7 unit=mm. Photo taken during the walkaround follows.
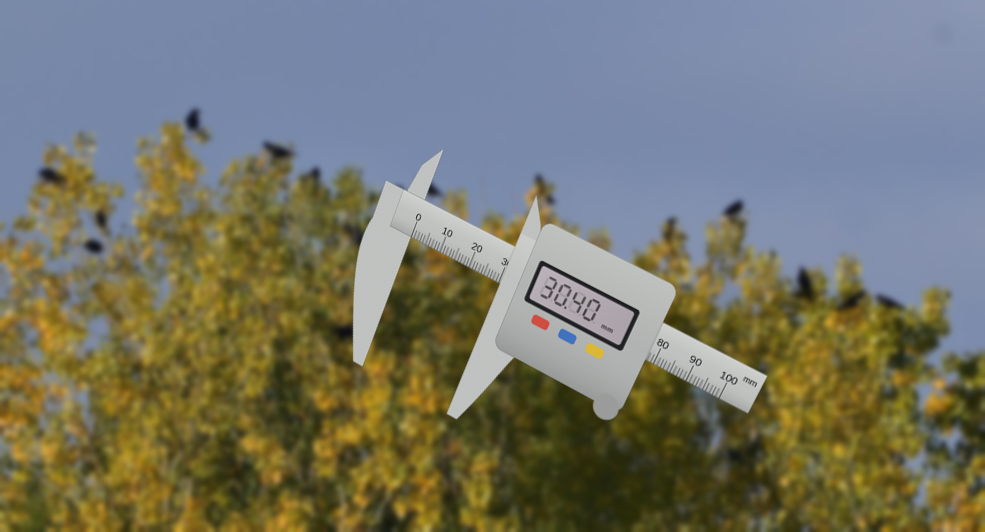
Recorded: value=30.40 unit=mm
